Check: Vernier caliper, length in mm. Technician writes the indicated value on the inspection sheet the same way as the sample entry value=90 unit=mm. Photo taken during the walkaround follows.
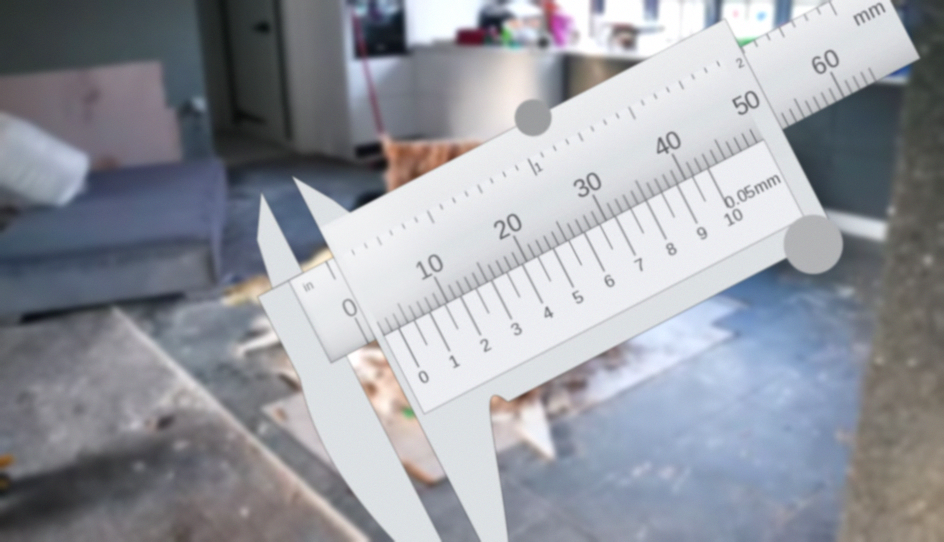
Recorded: value=3.8 unit=mm
